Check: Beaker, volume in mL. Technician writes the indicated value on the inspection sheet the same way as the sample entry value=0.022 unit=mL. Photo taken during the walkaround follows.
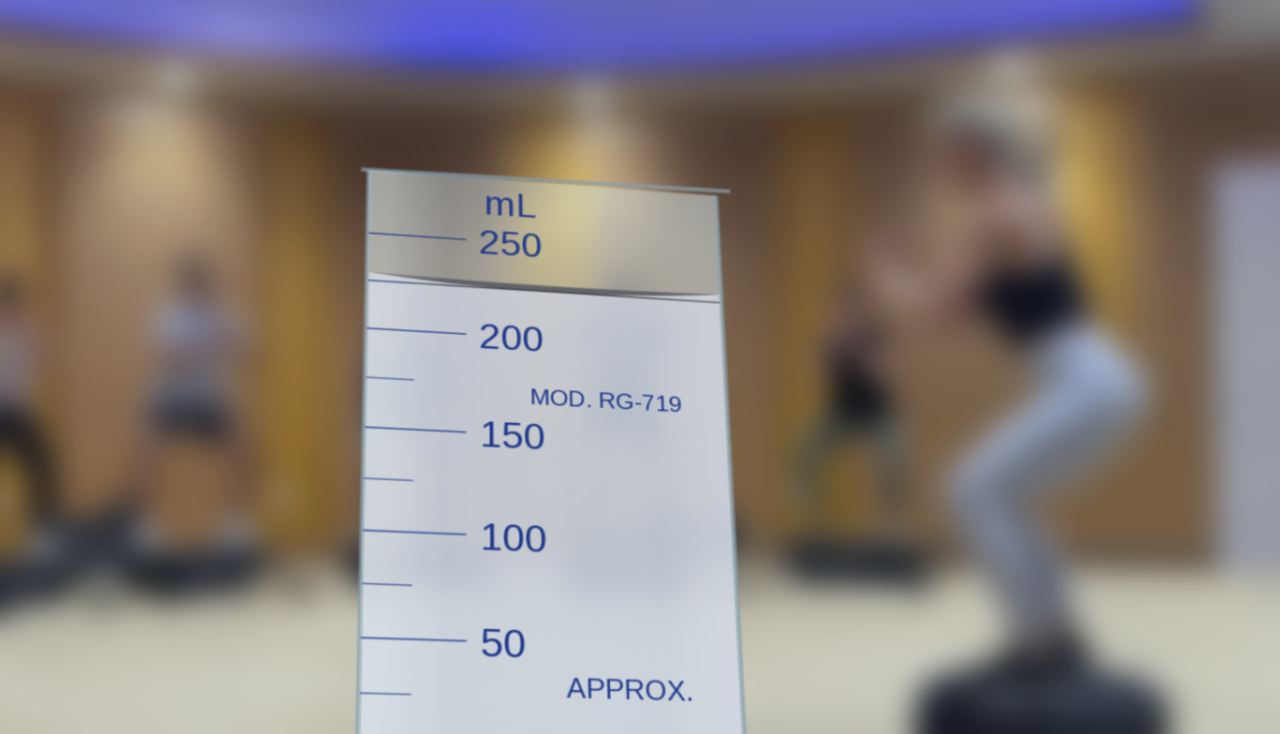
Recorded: value=225 unit=mL
